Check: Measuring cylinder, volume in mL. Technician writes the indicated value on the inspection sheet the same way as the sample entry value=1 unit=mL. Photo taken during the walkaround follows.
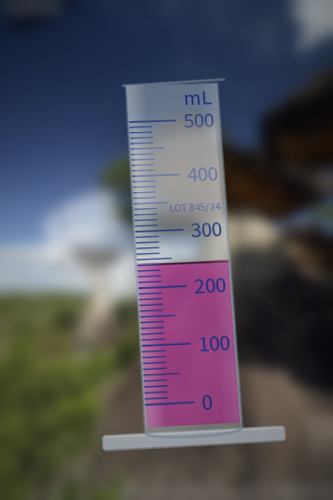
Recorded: value=240 unit=mL
